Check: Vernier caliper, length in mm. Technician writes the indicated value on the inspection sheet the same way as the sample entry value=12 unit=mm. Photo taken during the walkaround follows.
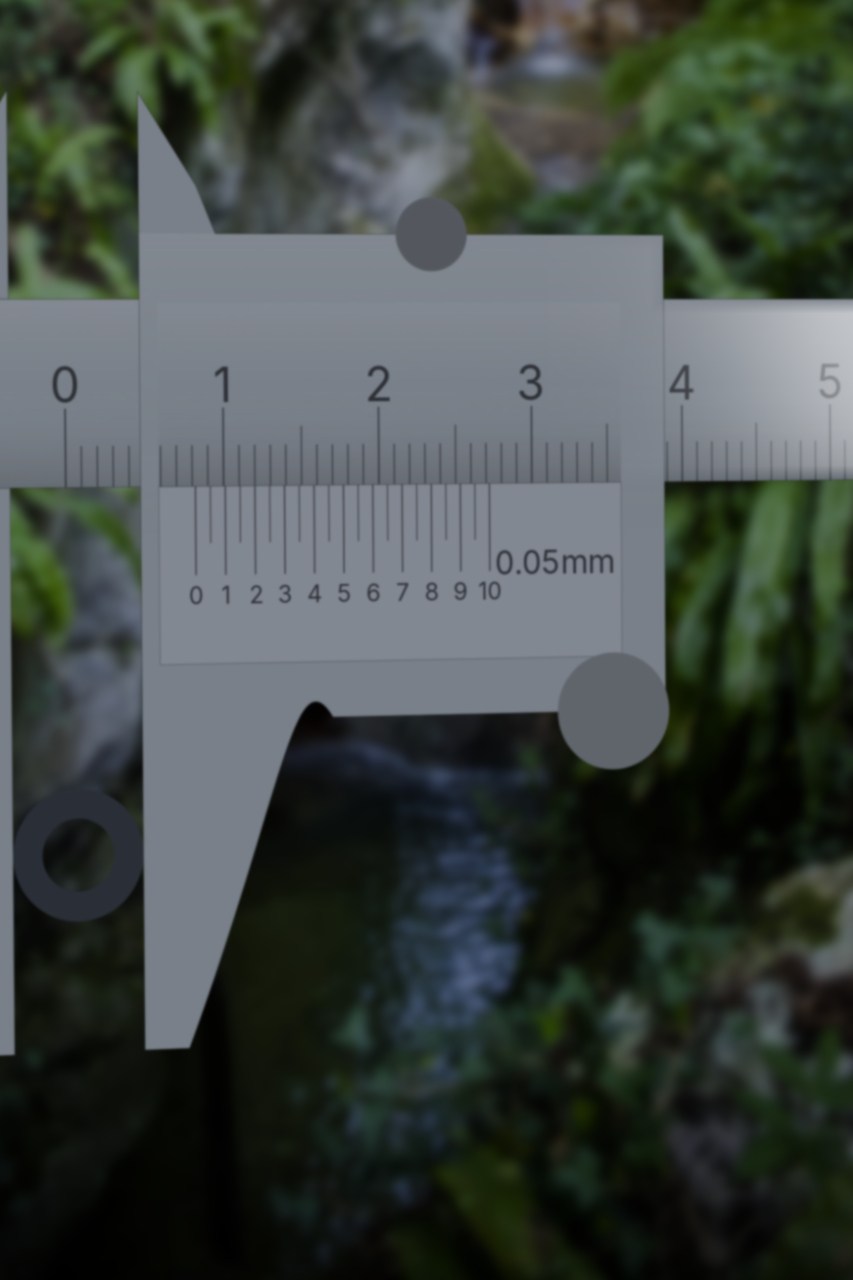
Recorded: value=8.2 unit=mm
